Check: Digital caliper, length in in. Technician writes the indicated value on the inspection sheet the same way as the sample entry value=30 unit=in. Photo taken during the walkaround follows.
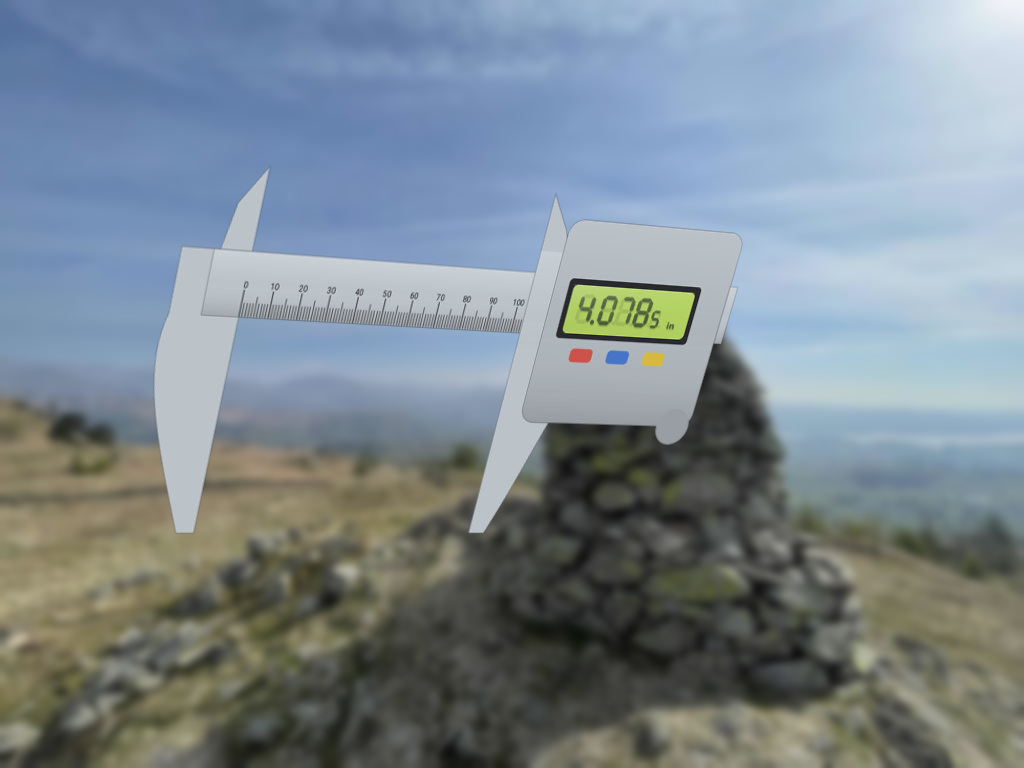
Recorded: value=4.0785 unit=in
